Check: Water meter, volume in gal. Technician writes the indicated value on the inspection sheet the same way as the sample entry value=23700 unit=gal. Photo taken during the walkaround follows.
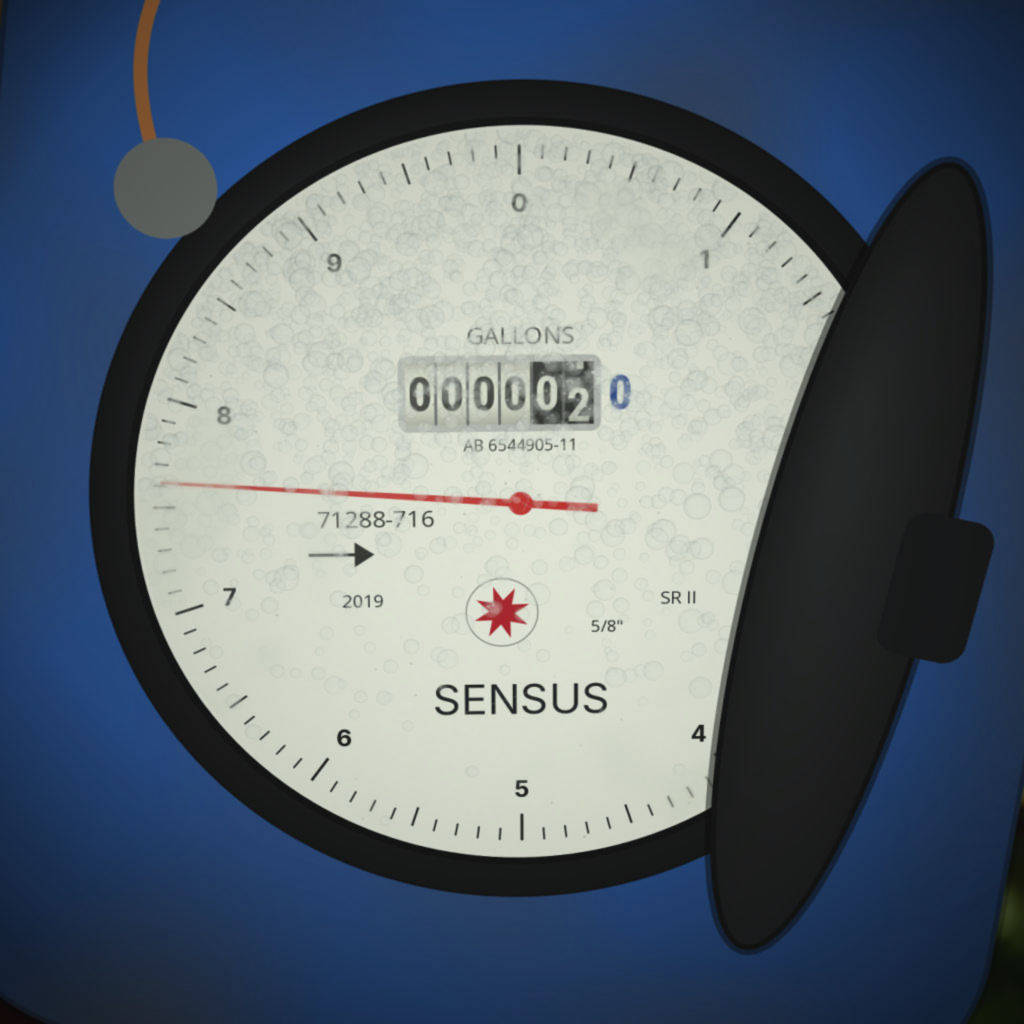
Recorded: value=17.6 unit=gal
